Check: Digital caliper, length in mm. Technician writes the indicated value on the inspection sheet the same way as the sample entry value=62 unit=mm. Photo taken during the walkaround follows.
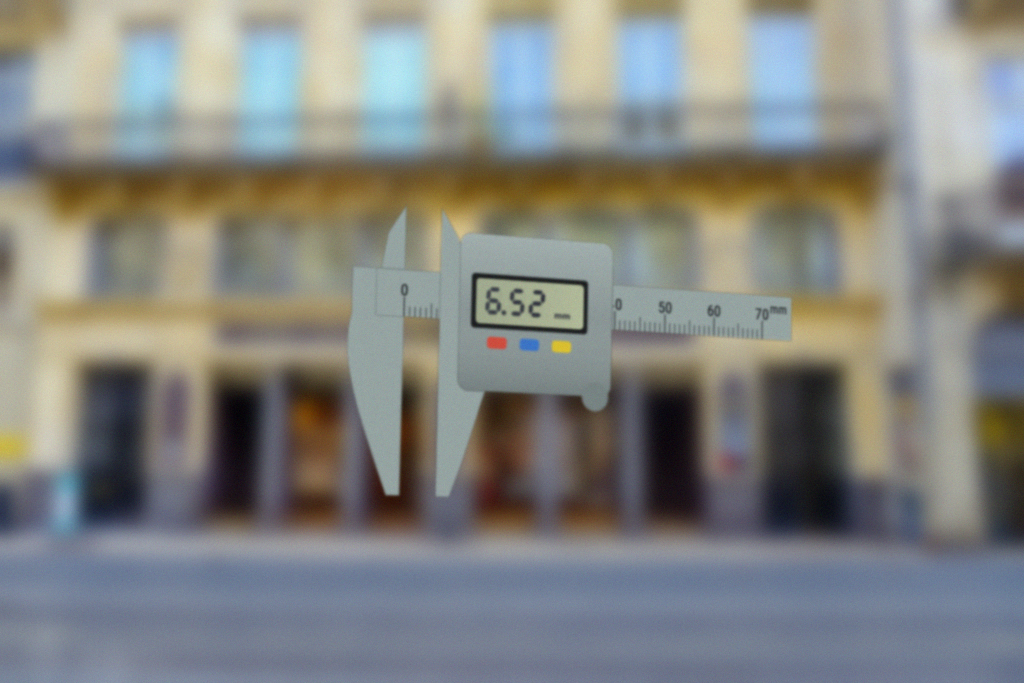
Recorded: value=6.52 unit=mm
